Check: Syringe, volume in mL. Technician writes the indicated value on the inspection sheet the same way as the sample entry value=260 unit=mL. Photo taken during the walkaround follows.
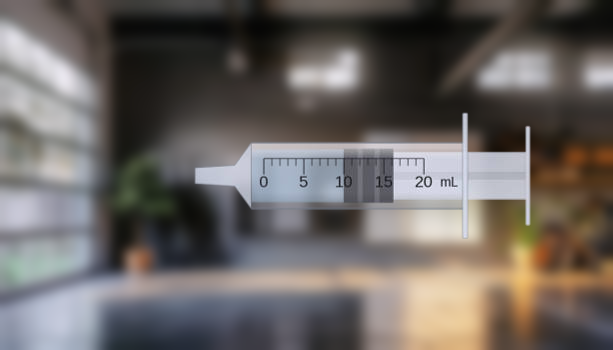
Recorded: value=10 unit=mL
